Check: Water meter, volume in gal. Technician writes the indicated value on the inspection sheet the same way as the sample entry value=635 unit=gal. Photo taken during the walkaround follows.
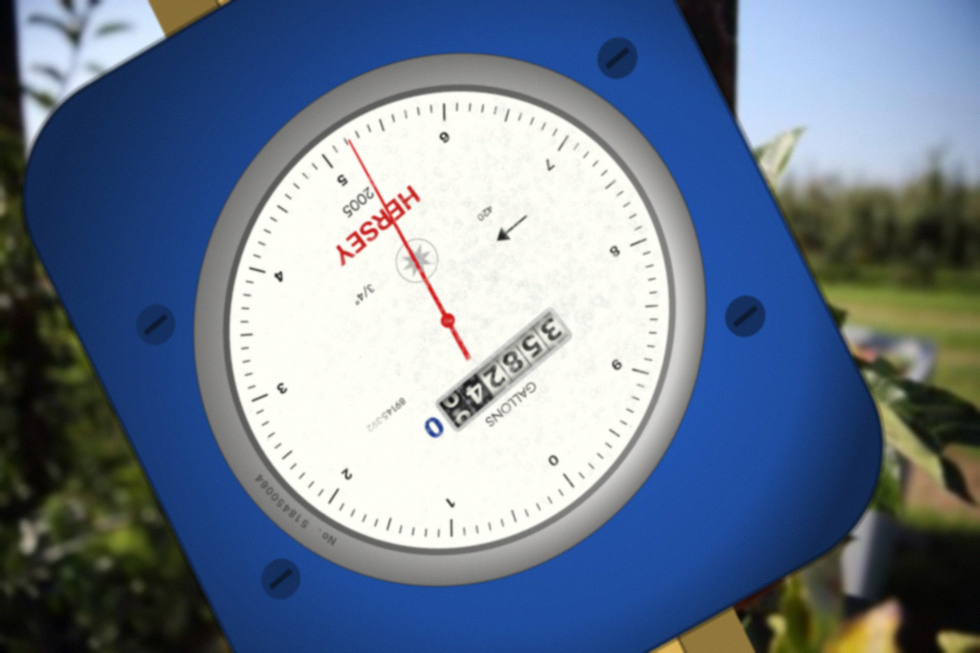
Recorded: value=3582485.2 unit=gal
